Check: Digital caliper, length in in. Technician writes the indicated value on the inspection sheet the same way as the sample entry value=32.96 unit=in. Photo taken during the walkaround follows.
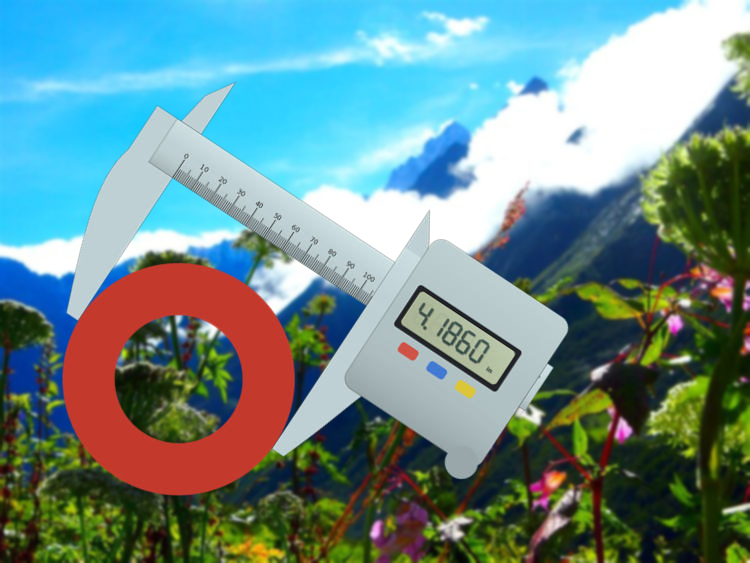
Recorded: value=4.1860 unit=in
